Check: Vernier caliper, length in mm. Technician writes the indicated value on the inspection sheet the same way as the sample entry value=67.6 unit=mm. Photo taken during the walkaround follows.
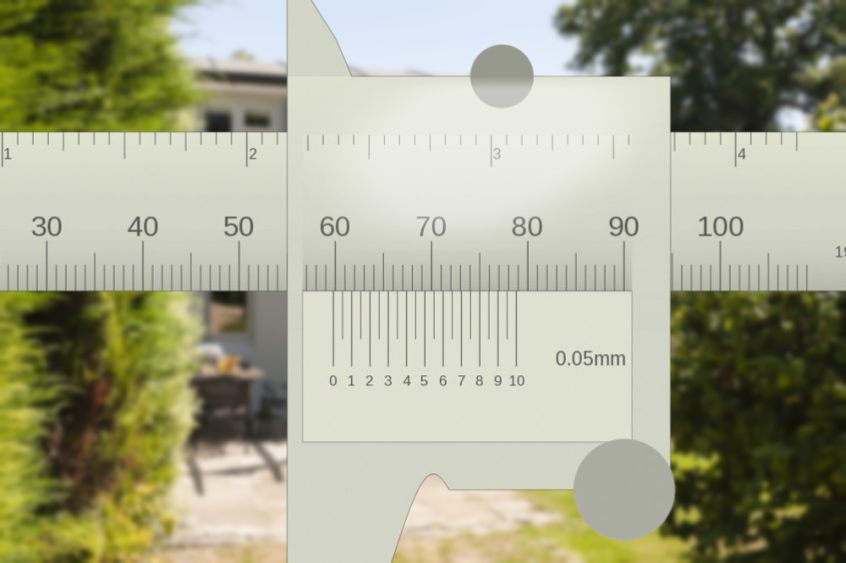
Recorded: value=59.8 unit=mm
